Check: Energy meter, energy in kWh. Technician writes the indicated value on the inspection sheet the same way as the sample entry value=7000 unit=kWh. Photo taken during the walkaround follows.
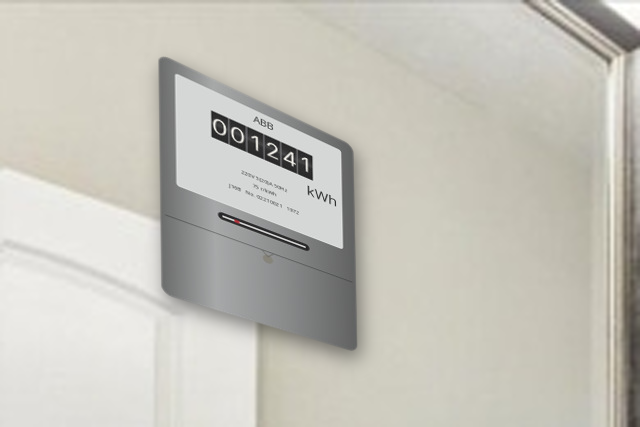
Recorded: value=1241 unit=kWh
